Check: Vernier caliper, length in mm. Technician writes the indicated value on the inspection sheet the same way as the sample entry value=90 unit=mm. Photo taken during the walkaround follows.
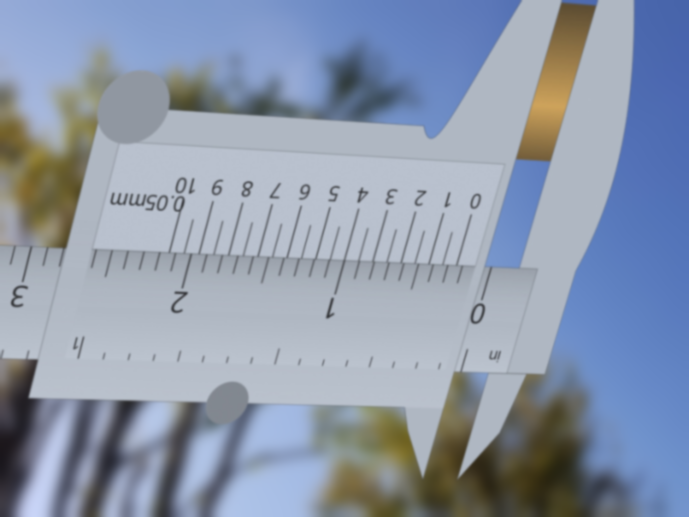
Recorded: value=2.4 unit=mm
